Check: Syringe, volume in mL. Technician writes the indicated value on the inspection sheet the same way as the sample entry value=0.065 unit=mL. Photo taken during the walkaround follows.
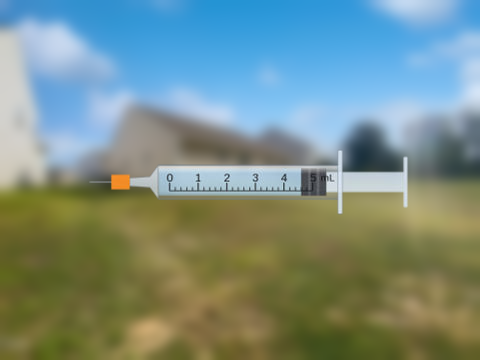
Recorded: value=4.6 unit=mL
